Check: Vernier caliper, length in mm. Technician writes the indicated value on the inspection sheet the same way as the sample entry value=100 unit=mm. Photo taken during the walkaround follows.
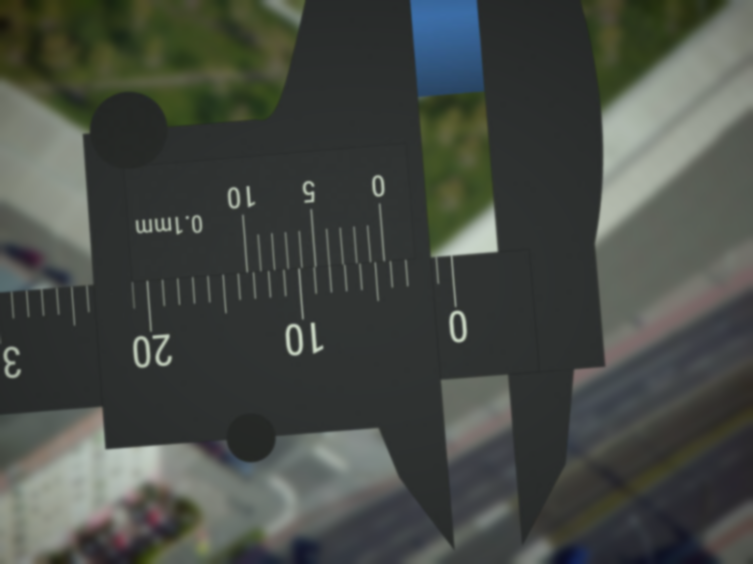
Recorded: value=4.4 unit=mm
